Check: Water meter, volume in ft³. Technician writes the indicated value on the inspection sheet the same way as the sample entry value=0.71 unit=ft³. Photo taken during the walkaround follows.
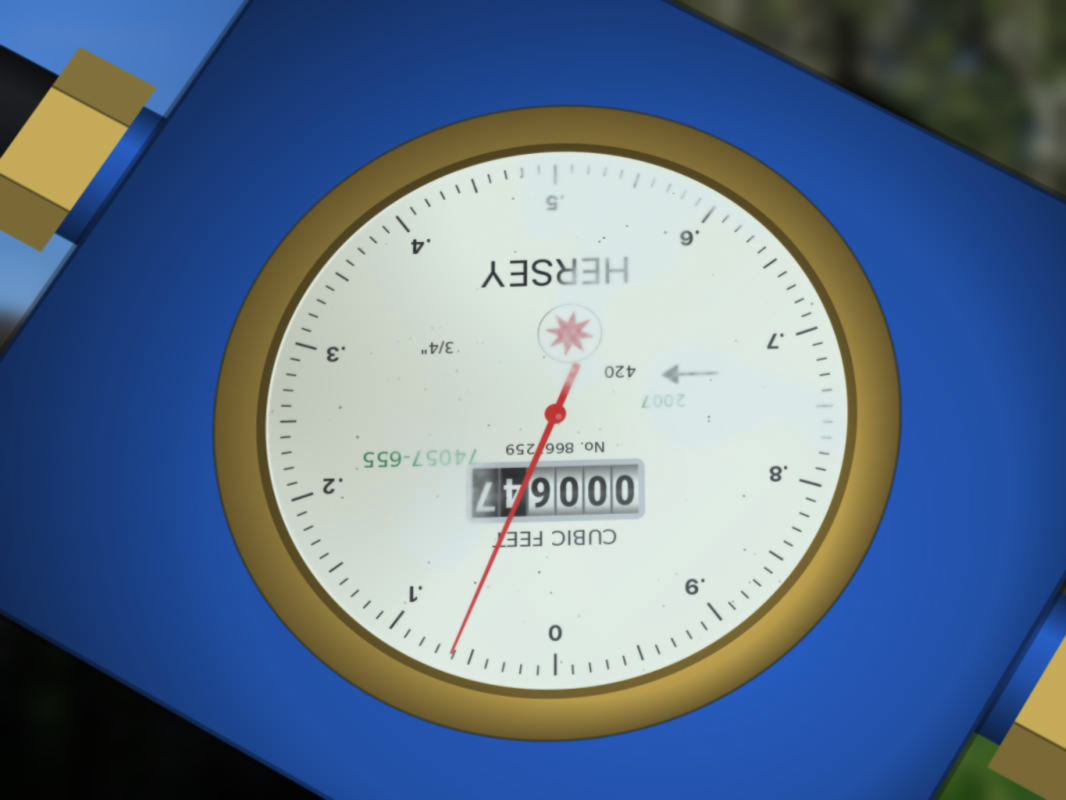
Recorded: value=647.06 unit=ft³
